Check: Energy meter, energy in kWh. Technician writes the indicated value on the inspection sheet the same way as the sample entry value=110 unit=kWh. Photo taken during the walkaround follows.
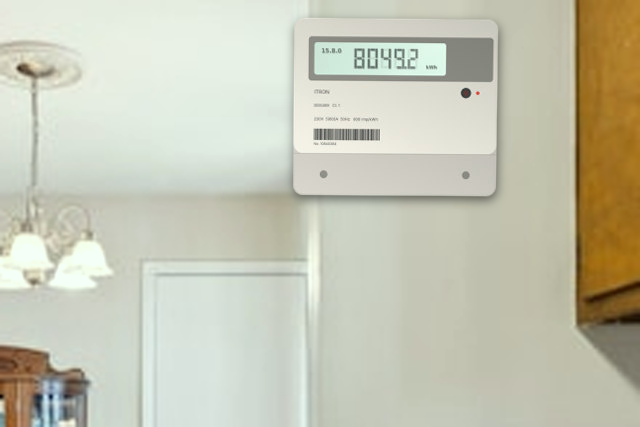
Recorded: value=8049.2 unit=kWh
